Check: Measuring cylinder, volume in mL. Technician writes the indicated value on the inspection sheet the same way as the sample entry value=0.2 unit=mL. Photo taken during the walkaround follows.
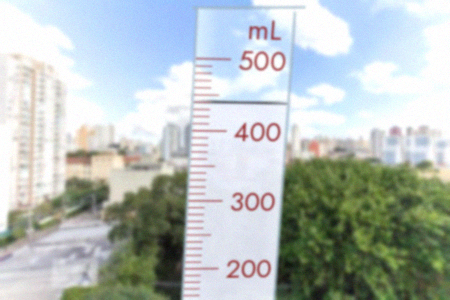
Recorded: value=440 unit=mL
